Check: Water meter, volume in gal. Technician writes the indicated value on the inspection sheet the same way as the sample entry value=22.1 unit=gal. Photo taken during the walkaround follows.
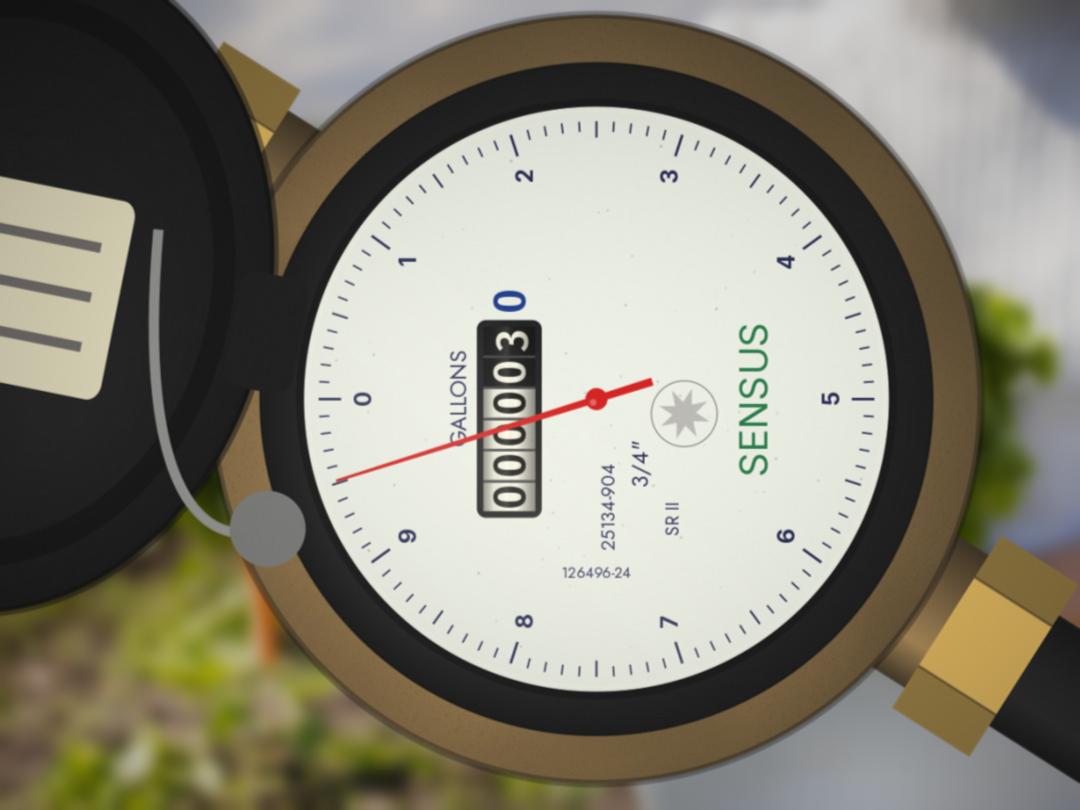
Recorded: value=29.5 unit=gal
